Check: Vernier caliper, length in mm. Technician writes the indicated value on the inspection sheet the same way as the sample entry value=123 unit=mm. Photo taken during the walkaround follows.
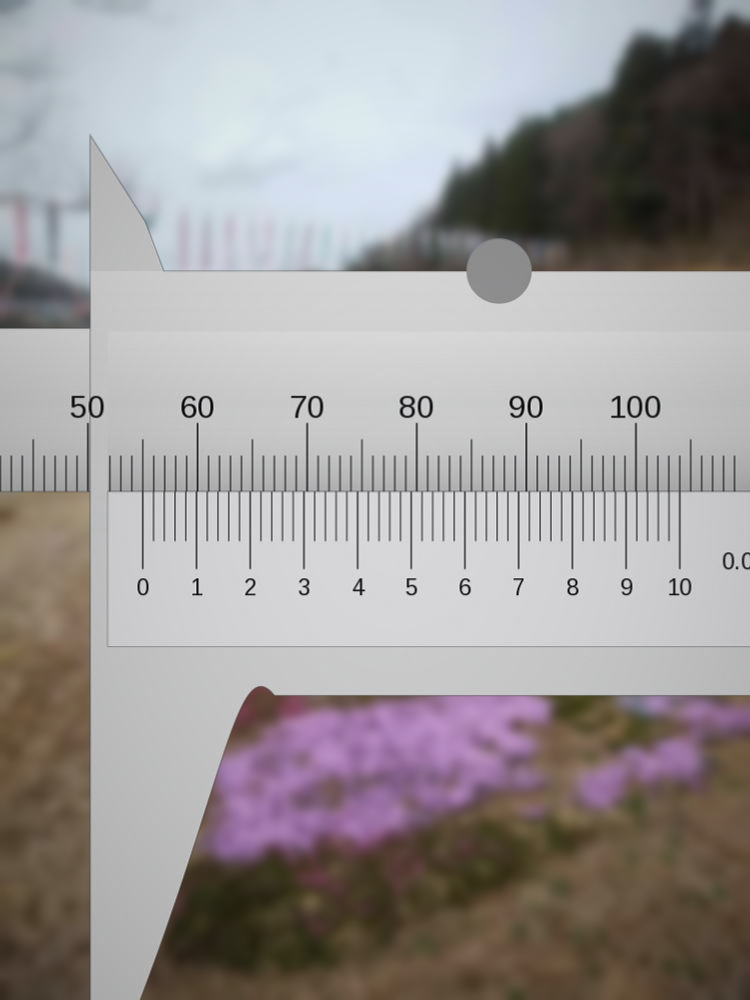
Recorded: value=55.0 unit=mm
